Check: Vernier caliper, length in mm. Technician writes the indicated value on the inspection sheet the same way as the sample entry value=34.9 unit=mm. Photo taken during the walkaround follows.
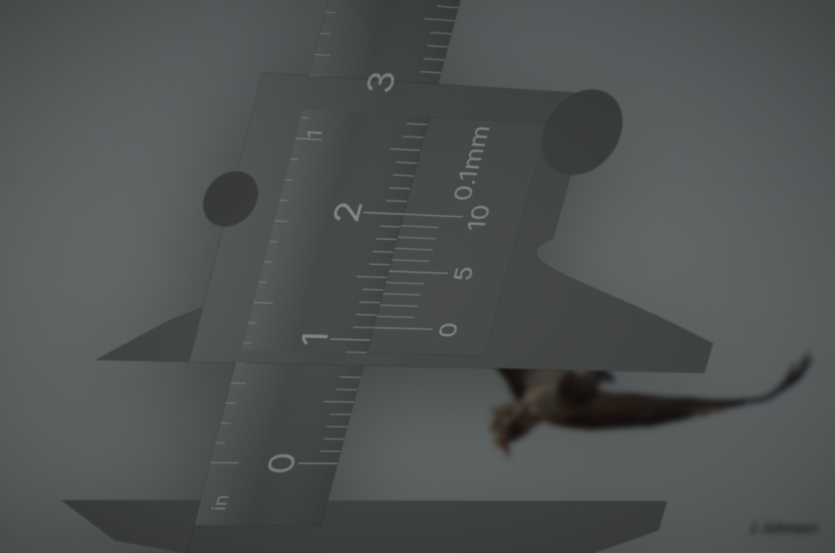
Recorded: value=11.0 unit=mm
